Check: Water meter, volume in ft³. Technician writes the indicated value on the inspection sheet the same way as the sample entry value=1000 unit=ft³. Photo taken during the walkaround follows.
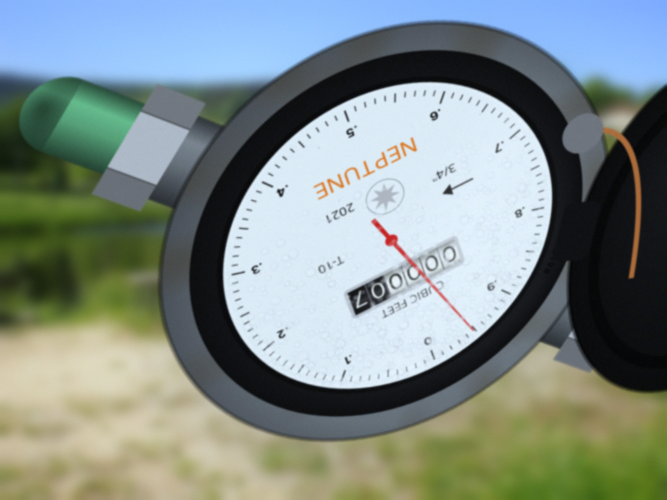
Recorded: value=6.95 unit=ft³
